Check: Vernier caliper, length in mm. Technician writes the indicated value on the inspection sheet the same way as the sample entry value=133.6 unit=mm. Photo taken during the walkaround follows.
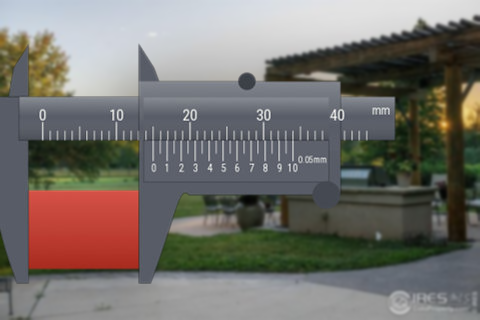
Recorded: value=15.0 unit=mm
